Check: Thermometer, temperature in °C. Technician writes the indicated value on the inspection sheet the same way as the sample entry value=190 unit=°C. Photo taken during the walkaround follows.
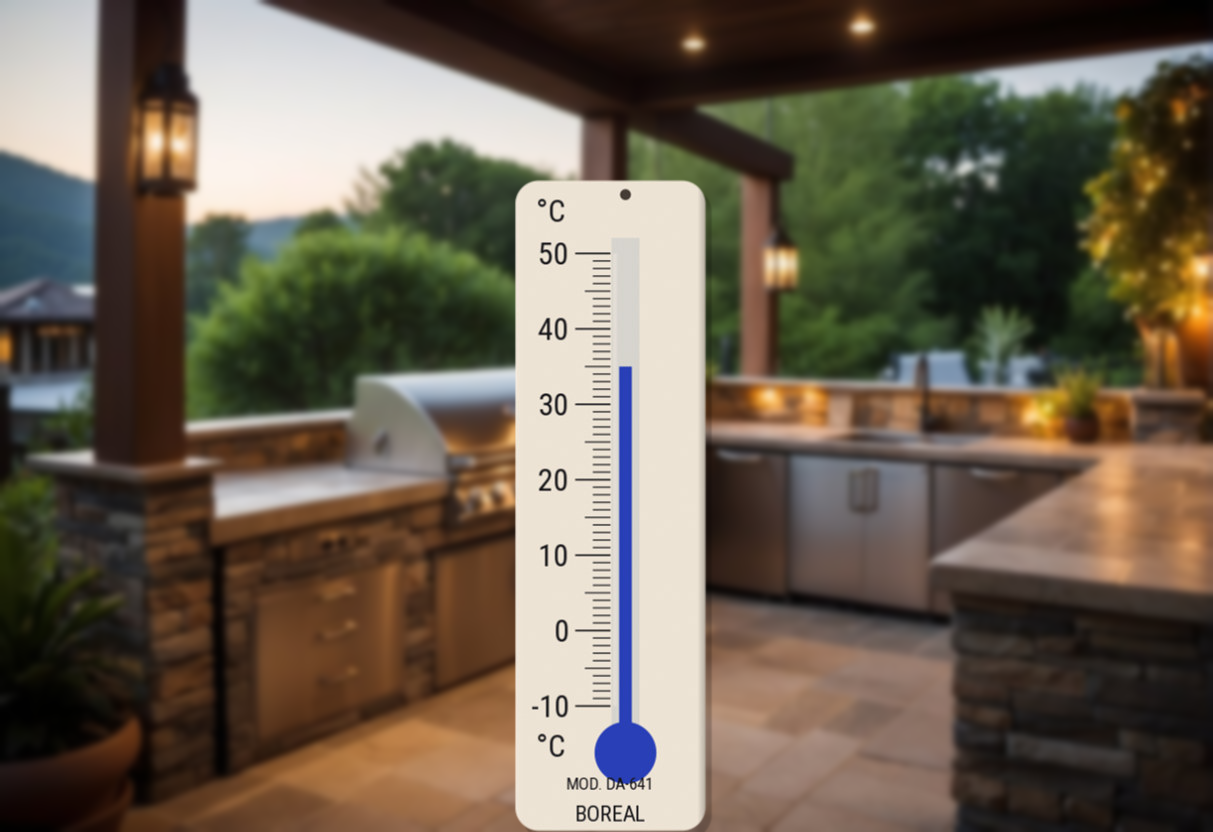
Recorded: value=35 unit=°C
